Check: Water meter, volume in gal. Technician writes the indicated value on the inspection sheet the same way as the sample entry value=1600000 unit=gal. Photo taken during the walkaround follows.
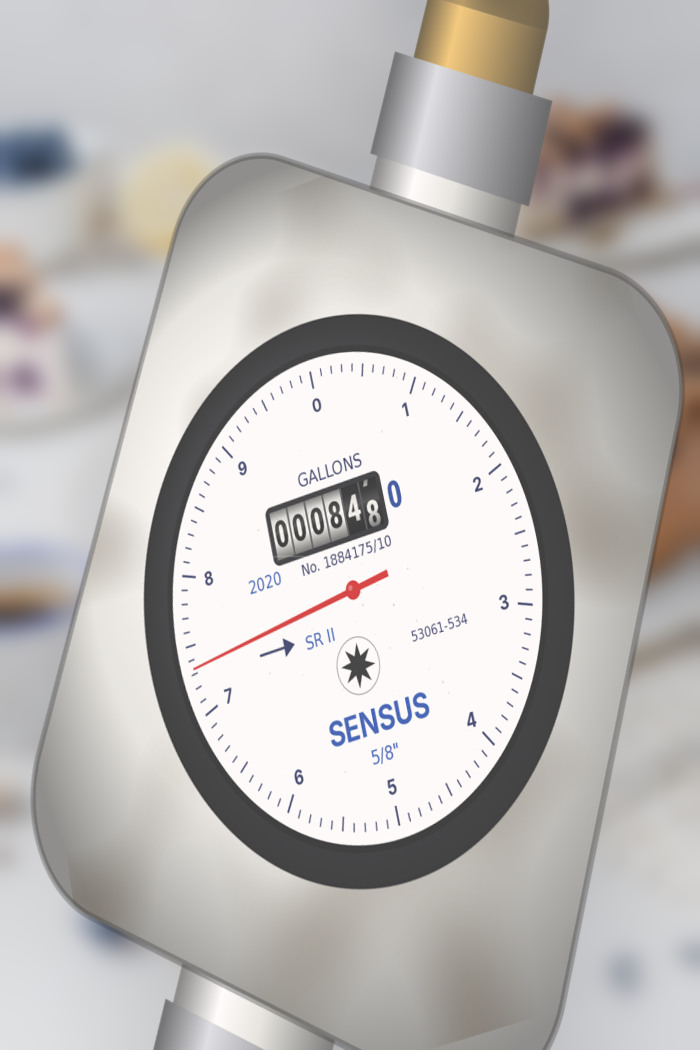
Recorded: value=8477.3 unit=gal
